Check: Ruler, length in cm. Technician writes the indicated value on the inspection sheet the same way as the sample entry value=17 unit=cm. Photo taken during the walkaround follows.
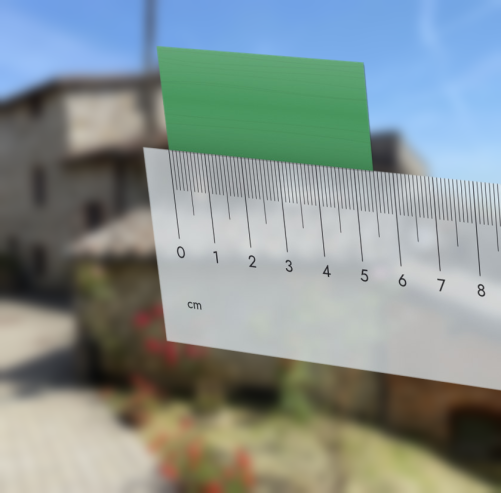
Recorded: value=5.5 unit=cm
